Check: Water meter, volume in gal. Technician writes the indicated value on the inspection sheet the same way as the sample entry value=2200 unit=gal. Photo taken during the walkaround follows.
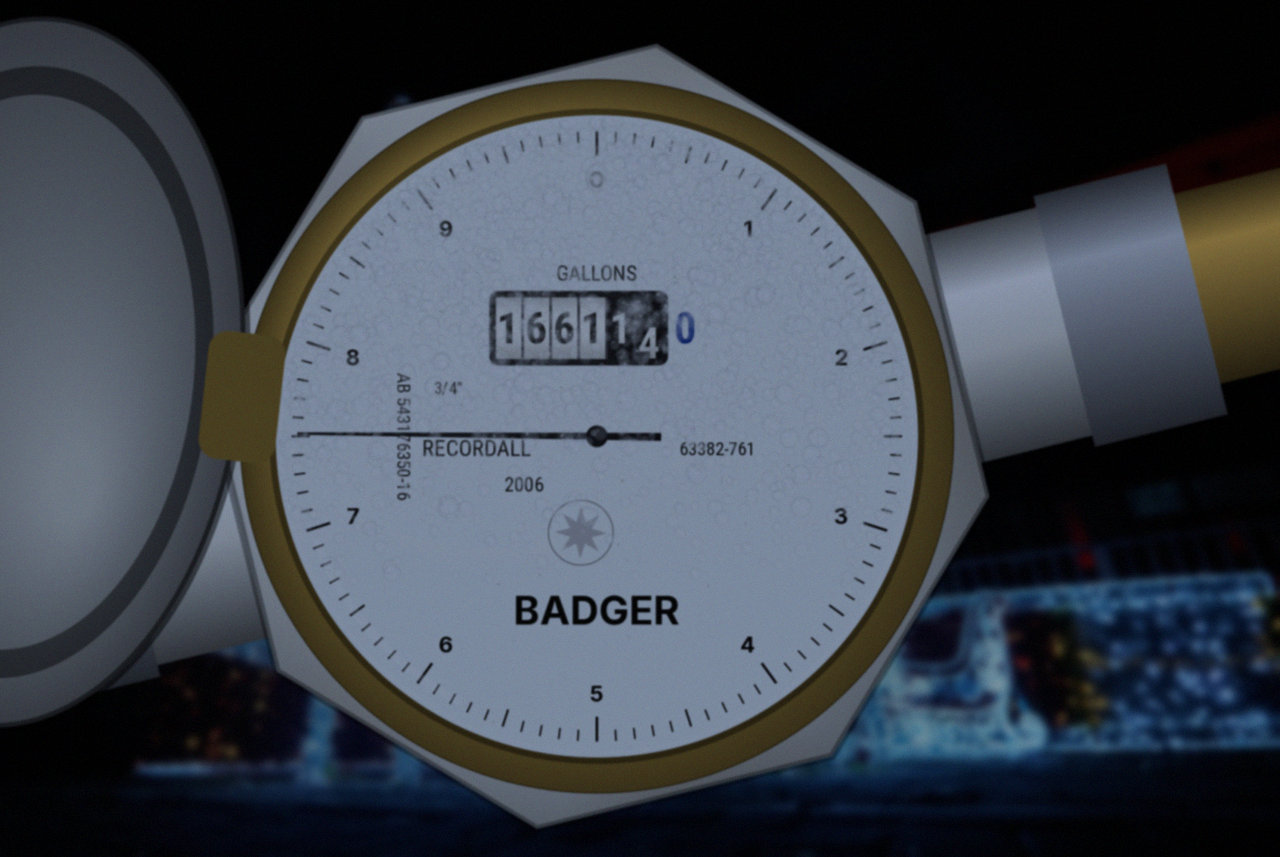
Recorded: value=1661137.5 unit=gal
